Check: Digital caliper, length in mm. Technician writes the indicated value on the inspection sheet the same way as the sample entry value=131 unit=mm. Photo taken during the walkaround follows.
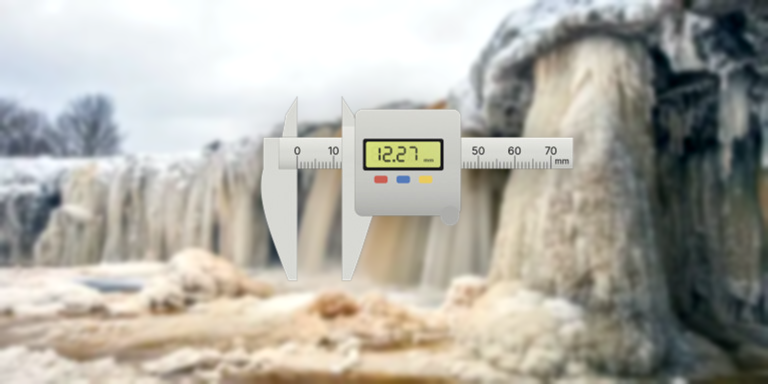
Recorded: value=12.27 unit=mm
